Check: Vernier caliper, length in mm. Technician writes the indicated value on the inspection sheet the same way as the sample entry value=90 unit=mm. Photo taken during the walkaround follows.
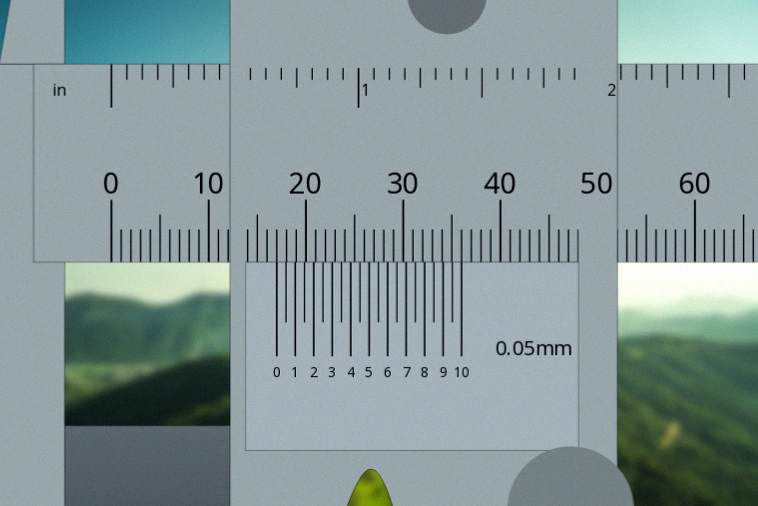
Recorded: value=17.0 unit=mm
